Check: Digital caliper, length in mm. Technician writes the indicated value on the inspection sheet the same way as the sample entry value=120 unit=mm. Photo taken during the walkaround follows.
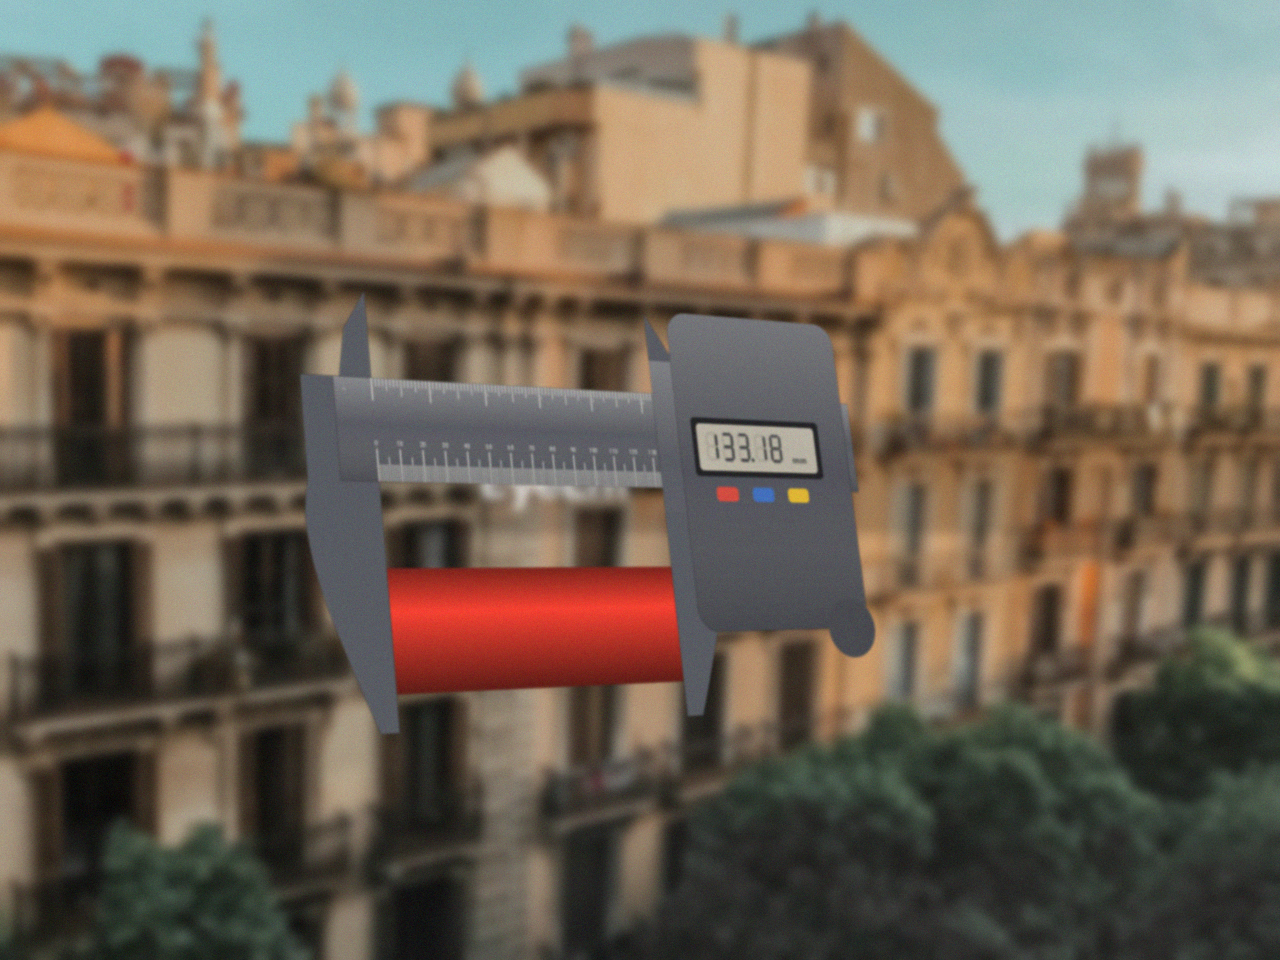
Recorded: value=133.18 unit=mm
